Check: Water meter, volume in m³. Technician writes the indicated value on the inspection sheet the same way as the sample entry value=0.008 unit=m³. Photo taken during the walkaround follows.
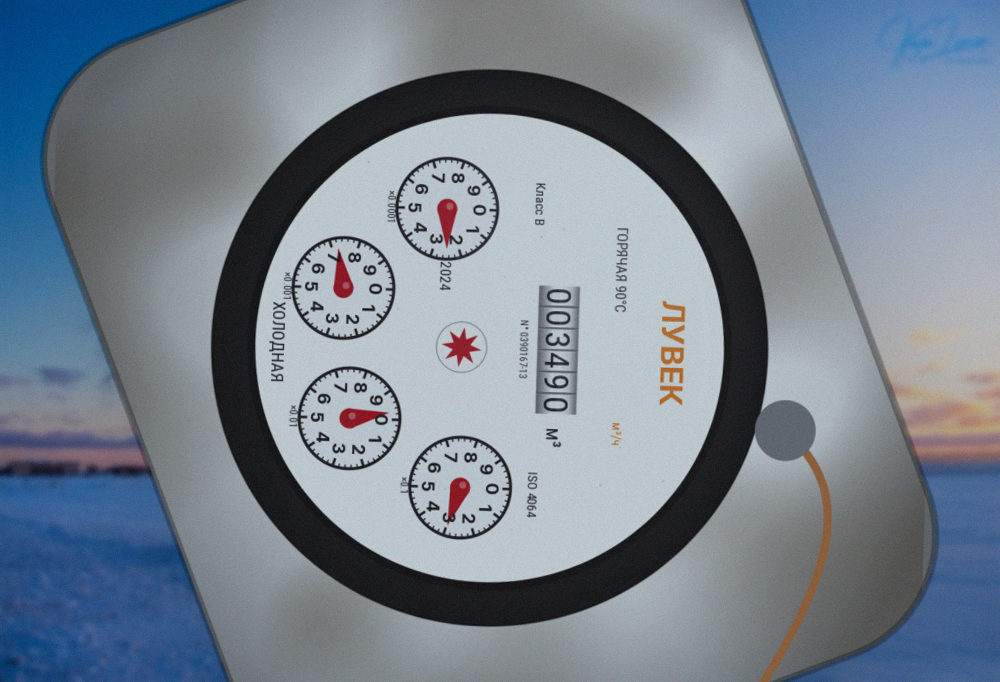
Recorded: value=3490.2972 unit=m³
